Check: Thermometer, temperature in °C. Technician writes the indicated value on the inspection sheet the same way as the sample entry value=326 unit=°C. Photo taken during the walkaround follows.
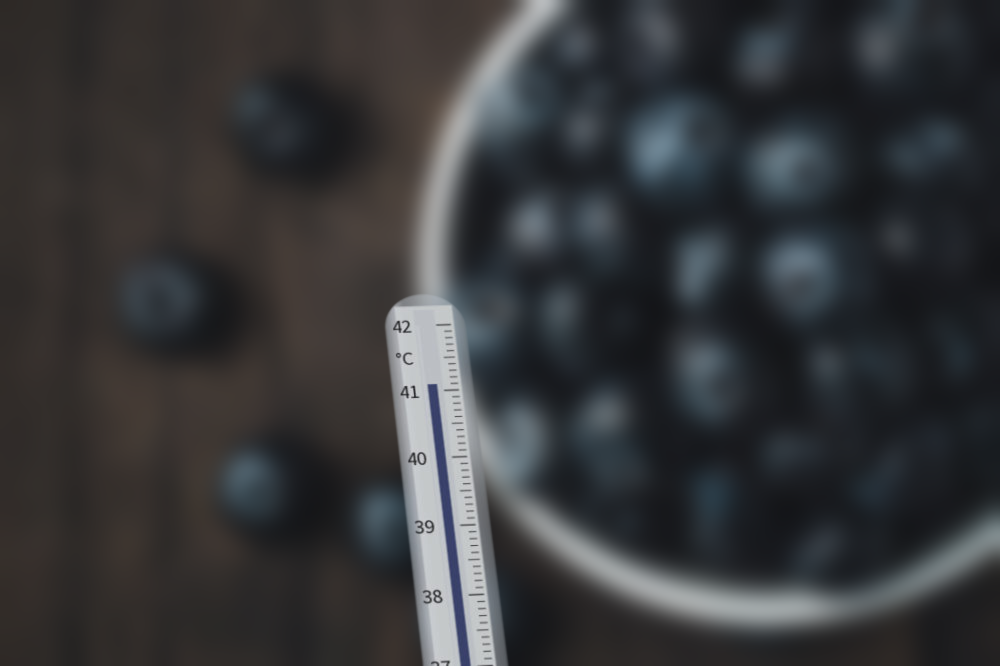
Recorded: value=41.1 unit=°C
